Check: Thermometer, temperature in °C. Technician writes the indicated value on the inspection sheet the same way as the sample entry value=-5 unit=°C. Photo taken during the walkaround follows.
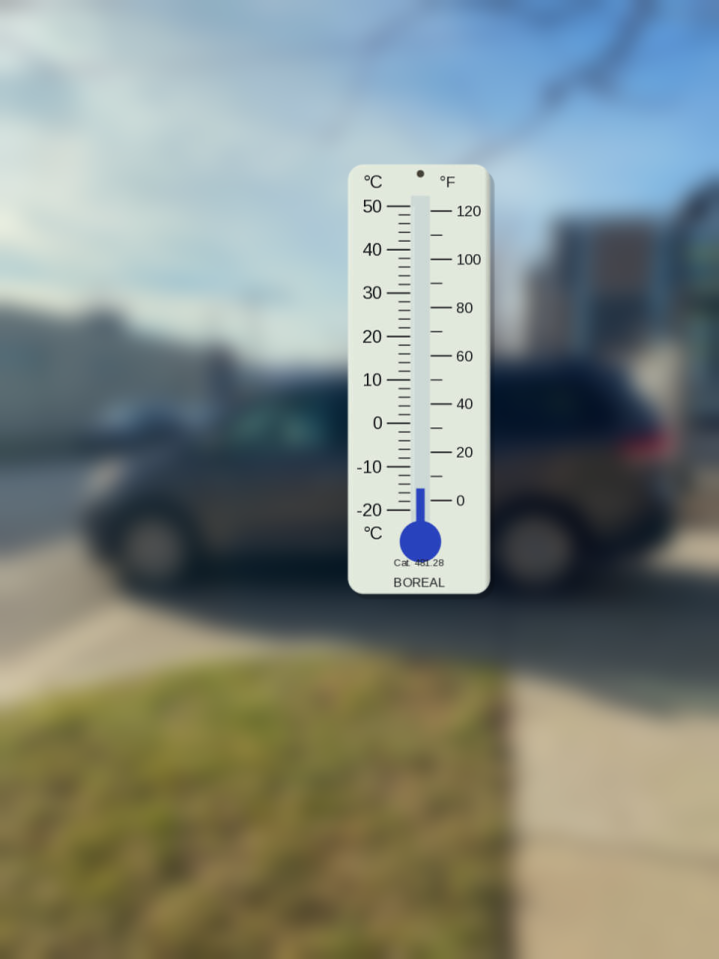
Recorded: value=-15 unit=°C
